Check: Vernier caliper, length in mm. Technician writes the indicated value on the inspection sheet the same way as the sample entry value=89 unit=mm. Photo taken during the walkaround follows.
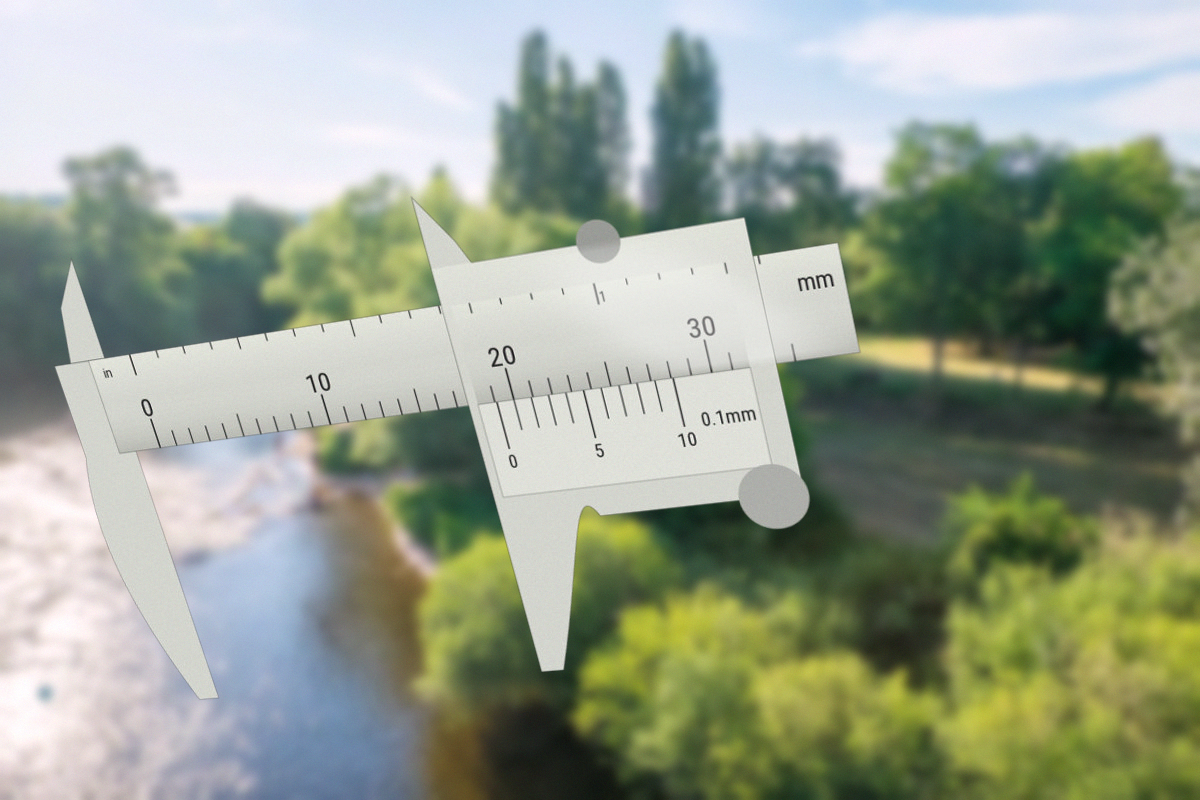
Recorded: value=19.1 unit=mm
